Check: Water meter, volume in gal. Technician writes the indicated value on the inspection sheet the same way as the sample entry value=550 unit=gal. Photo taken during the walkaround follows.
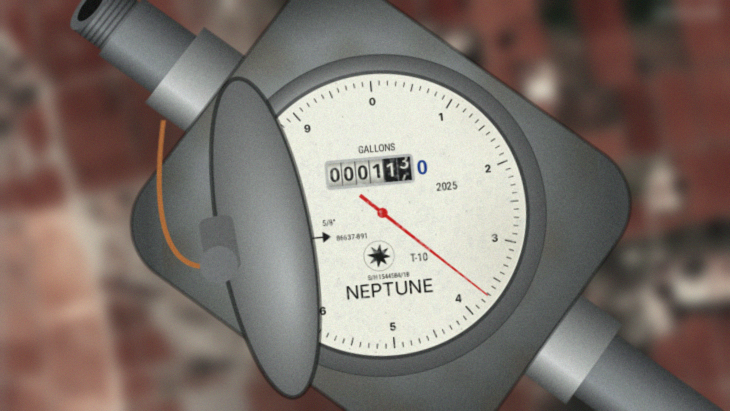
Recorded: value=1133.7 unit=gal
